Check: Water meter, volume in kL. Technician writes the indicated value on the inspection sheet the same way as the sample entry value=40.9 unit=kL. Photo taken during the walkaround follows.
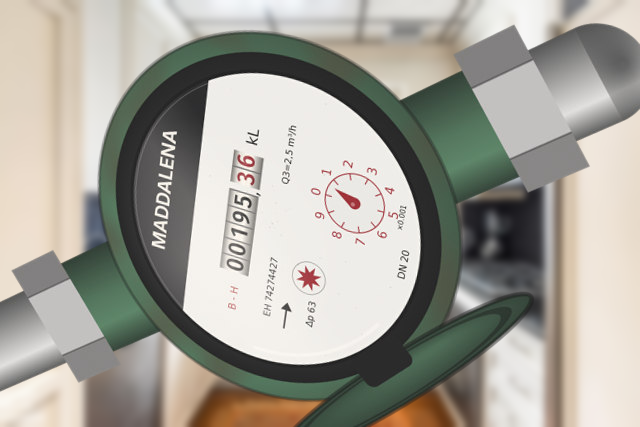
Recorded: value=195.360 unit=kL
